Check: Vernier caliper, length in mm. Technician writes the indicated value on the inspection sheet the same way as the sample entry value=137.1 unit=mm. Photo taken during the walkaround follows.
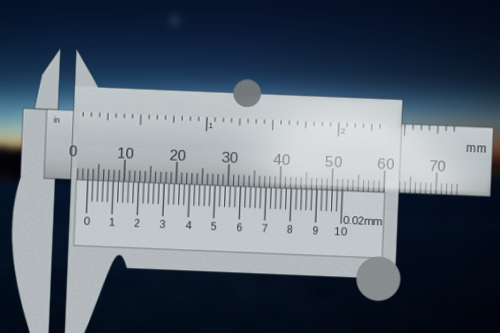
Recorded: value=3.0 unit=mm
